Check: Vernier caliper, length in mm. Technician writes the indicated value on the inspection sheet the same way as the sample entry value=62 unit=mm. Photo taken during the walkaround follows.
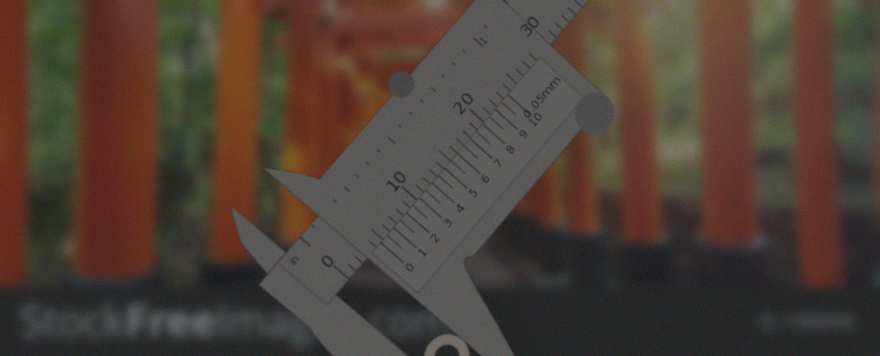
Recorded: value=4.6 unit=mm
